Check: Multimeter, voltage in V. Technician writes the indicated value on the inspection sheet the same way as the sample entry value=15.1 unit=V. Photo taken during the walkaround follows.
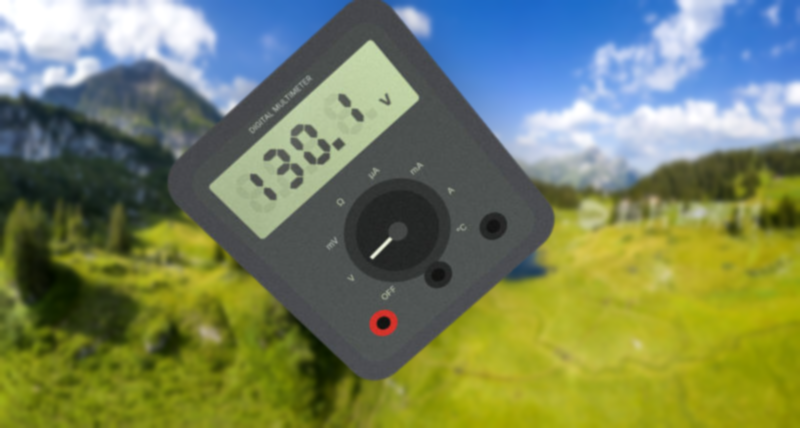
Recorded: value=130.1 unit=V
